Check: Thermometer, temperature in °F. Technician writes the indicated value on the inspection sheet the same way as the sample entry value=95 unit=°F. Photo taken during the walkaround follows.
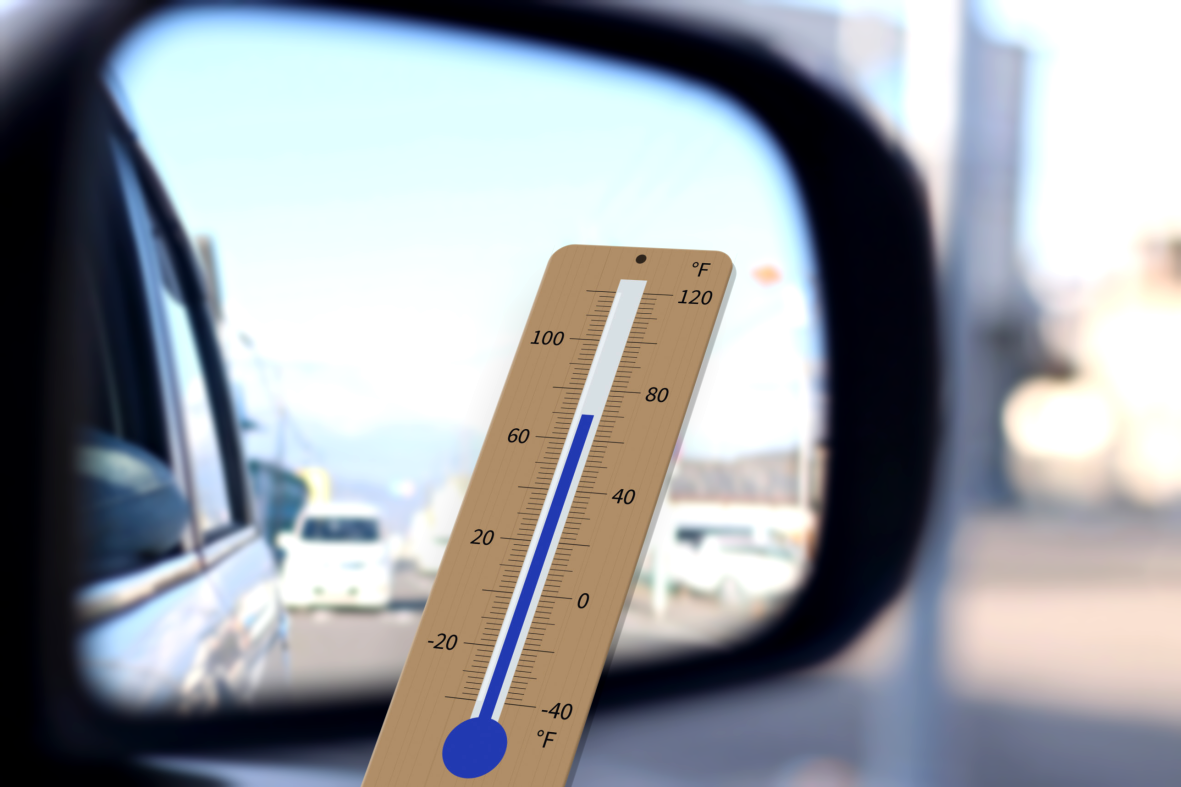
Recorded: value=70 unit=°F
